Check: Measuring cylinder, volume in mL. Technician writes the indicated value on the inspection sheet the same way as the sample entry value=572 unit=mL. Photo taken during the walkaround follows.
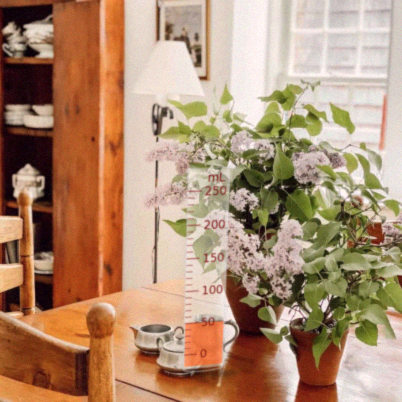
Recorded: value=50 unit=mL
